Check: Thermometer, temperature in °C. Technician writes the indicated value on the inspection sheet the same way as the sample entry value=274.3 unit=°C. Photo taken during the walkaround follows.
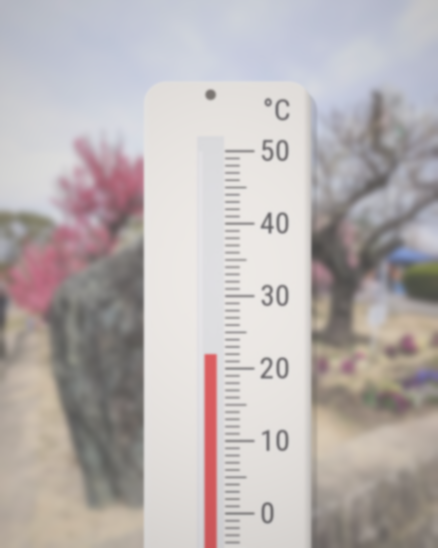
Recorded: value=22 unit=°C
